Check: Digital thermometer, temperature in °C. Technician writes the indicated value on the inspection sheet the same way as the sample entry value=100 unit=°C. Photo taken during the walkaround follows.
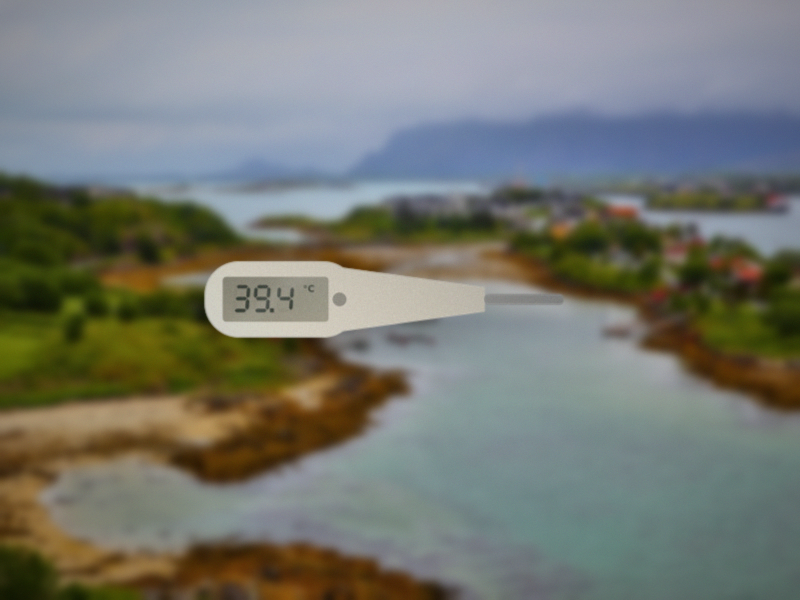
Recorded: value=39.4 unit=°C
